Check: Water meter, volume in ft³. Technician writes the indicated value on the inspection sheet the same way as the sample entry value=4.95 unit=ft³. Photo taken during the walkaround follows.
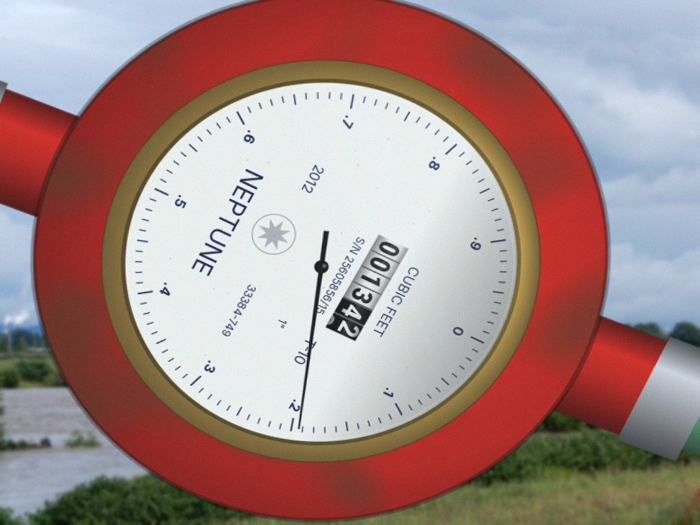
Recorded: value=1342.19 unit=ft³
